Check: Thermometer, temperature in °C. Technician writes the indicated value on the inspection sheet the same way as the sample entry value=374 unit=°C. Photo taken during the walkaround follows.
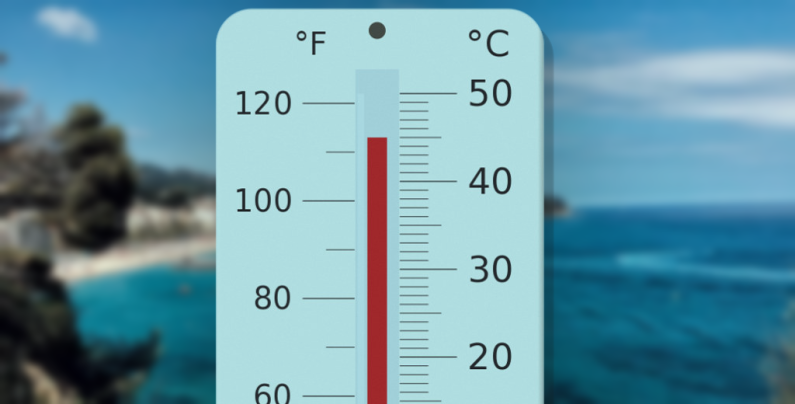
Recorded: value=45 unit=°C
